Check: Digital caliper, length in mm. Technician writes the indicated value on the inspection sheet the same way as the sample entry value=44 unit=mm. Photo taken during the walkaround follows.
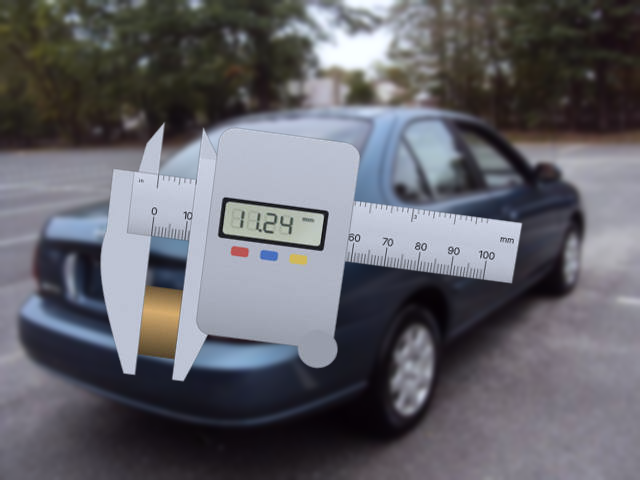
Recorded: value=11.24 unit=mm
